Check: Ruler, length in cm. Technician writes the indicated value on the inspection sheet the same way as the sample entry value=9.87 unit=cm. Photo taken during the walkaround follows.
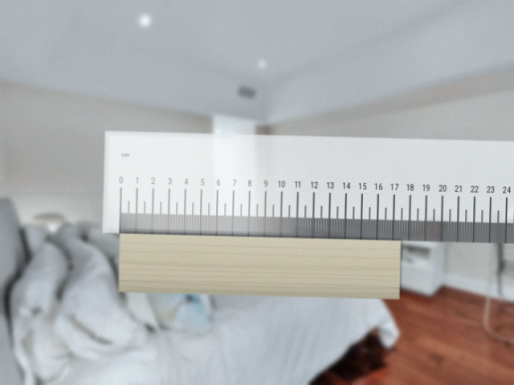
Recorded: value=17.5 unit=cm
